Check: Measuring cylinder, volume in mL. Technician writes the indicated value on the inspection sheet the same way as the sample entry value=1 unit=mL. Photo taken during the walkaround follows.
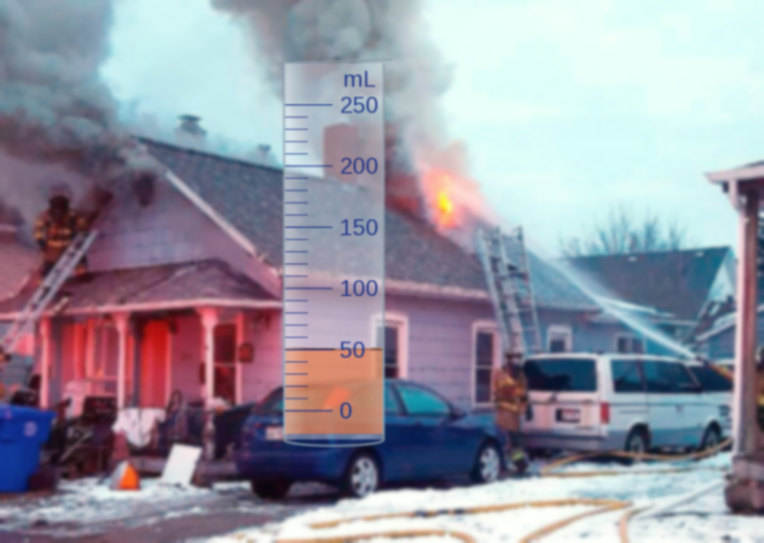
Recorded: value=50 unit=mL
